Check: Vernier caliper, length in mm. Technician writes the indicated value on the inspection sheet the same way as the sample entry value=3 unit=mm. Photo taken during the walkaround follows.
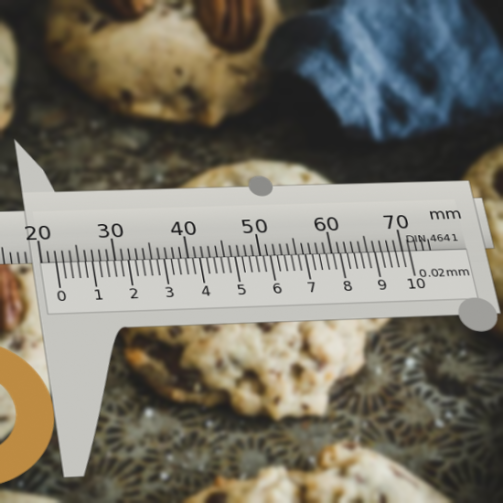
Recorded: value=22.0 unit=mm
